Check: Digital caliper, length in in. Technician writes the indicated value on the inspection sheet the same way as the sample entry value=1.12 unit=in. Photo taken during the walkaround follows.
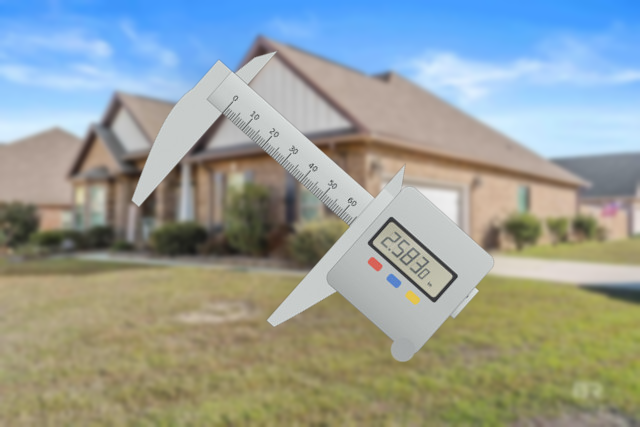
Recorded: value=2.5830 unit=in
